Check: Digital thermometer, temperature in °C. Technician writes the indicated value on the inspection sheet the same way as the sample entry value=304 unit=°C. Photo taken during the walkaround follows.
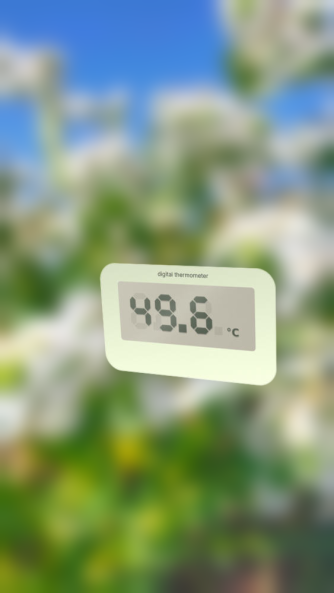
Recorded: value=49.6 unit=°C
